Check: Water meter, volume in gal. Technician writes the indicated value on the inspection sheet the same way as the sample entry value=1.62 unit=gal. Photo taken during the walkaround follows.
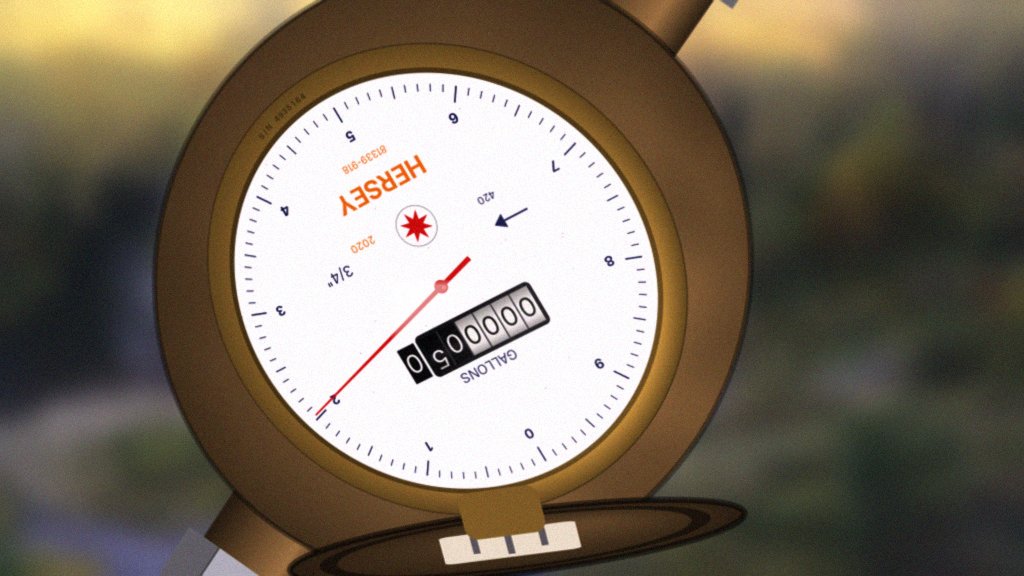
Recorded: value=52.0 unit=gal
